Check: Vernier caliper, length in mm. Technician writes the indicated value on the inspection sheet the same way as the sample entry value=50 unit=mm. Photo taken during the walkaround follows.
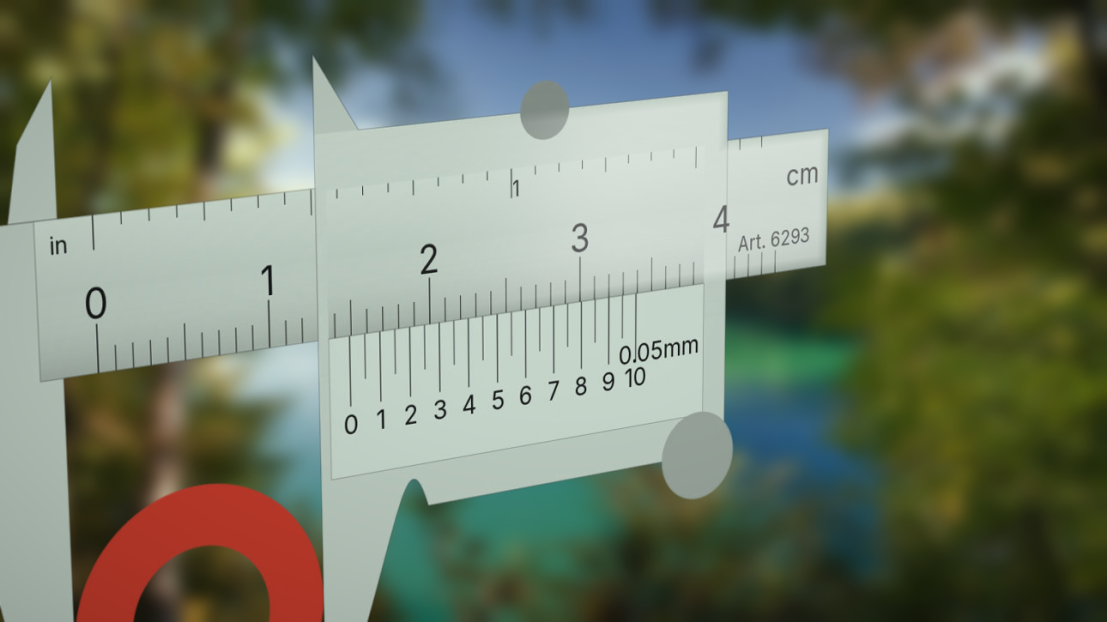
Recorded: value=14.9 unit=mm
